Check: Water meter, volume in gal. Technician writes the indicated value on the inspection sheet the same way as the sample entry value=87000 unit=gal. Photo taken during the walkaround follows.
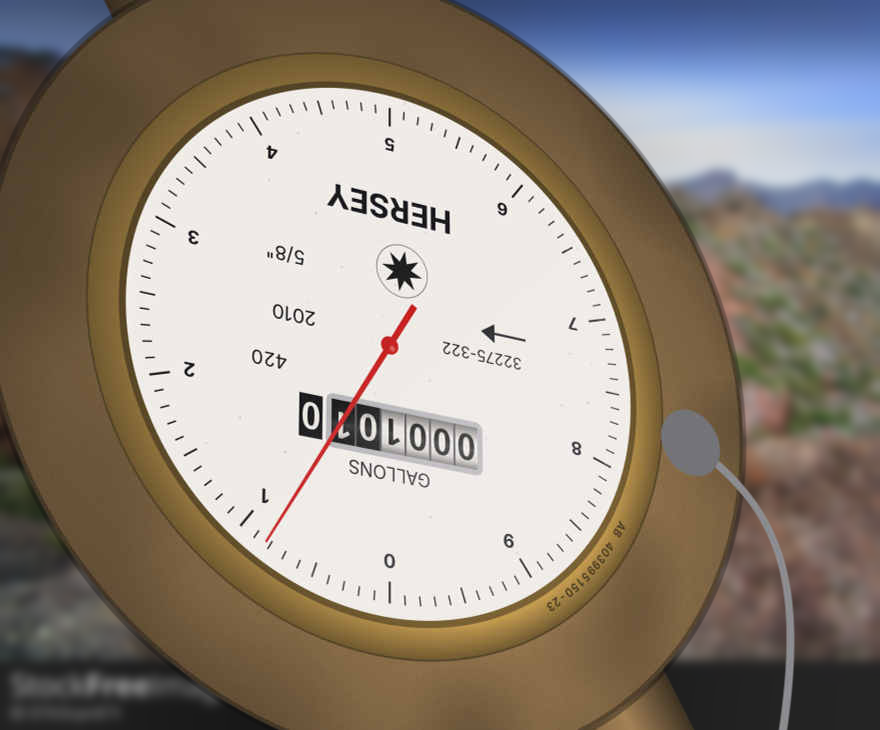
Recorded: value=1010.8 unit=gal
